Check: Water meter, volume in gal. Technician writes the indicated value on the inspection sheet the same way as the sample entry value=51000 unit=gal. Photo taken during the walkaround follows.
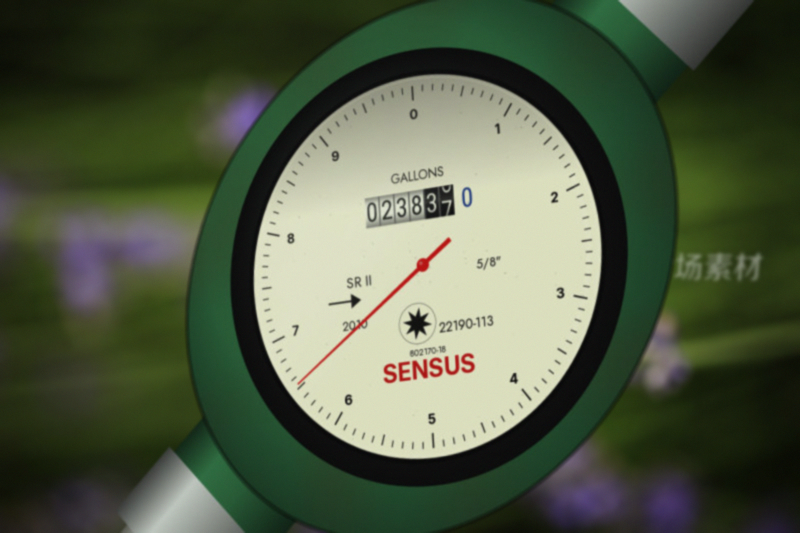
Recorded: value=238366.5 unit=gal
